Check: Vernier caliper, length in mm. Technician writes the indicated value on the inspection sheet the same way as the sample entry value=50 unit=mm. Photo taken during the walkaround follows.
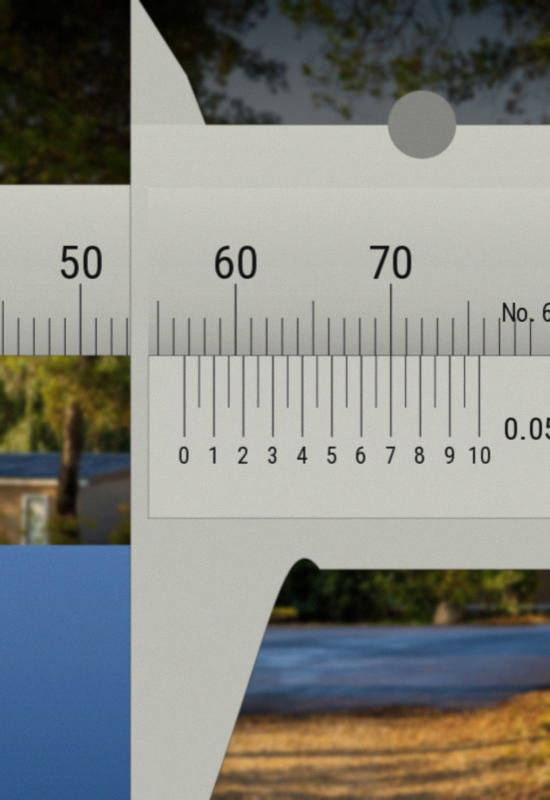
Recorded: value=56.7 unit=mm
